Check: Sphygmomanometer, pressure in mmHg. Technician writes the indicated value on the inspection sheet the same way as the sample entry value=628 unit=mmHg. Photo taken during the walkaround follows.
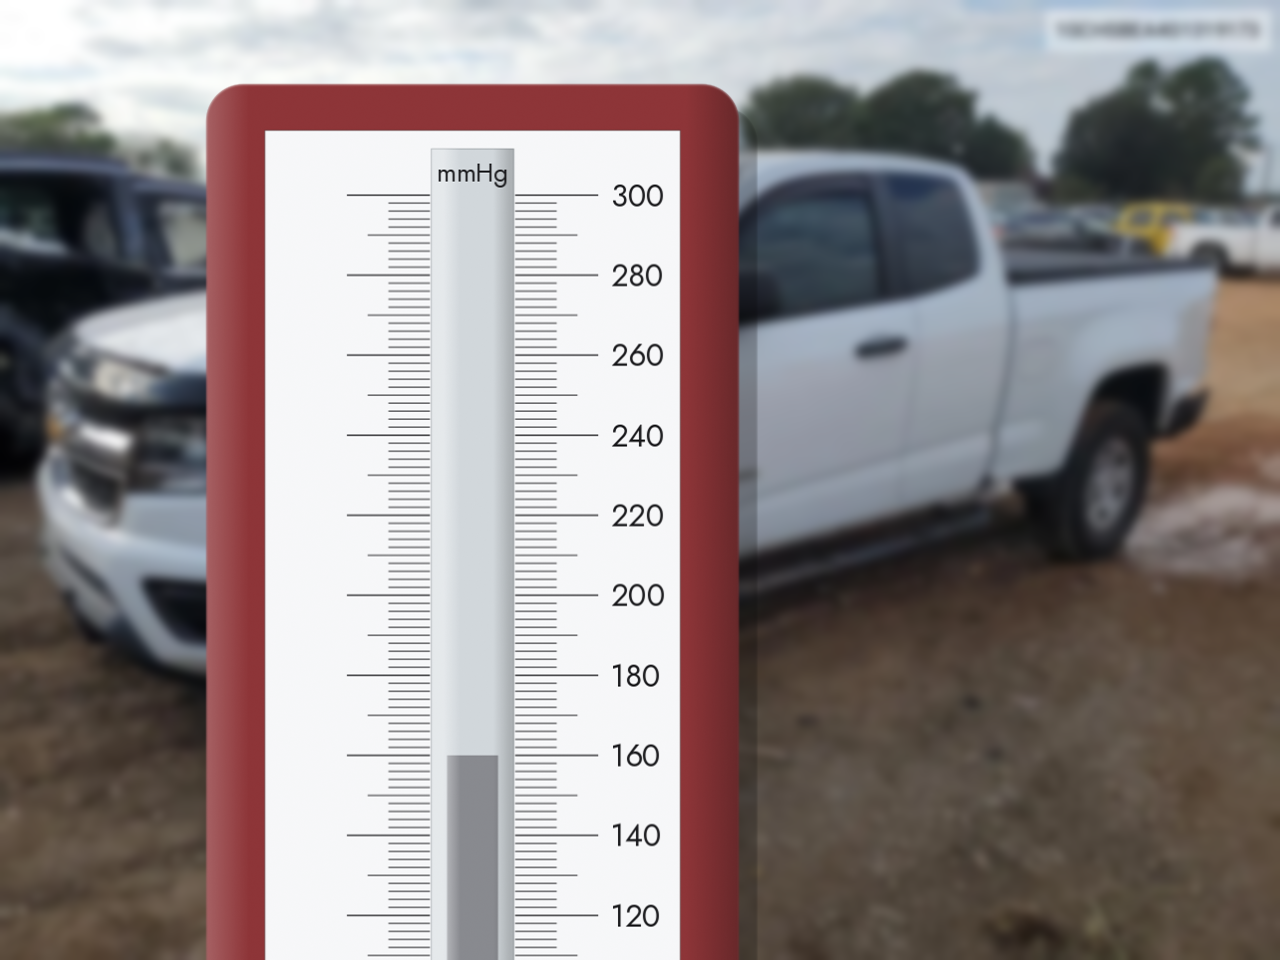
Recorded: value=160 unit=mmHg
